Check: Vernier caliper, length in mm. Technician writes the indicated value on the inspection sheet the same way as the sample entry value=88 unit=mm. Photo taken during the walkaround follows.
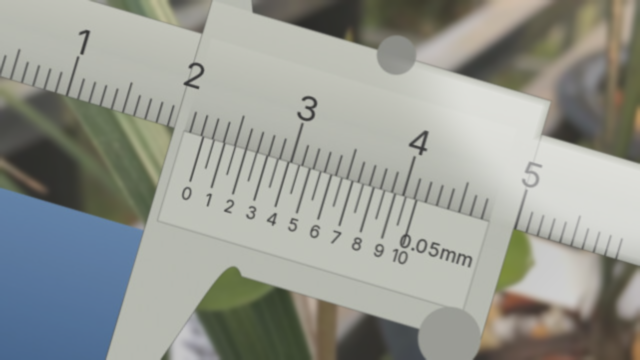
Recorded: value=22.2 unit=mm
